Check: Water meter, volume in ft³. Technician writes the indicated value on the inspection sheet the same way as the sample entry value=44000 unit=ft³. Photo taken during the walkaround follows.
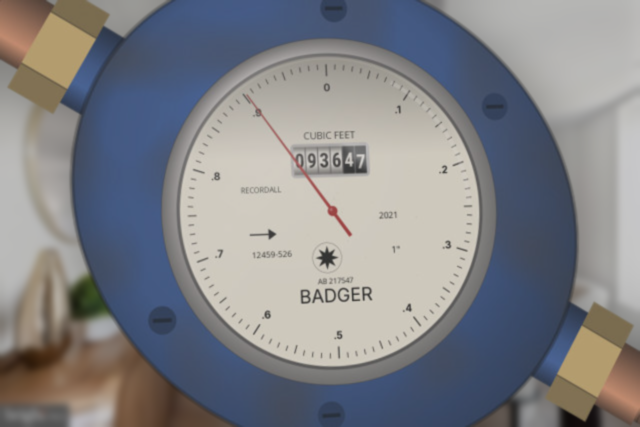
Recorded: value=93646.90 unit=ft³
